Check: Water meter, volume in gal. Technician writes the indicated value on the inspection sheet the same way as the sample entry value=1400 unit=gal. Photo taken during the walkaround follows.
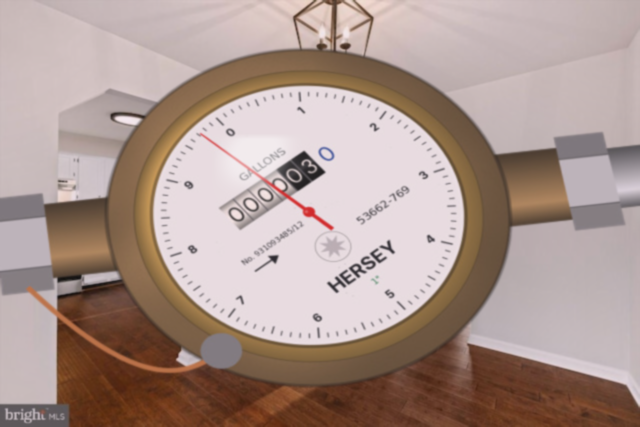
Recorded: value=29.7 unit=gal
